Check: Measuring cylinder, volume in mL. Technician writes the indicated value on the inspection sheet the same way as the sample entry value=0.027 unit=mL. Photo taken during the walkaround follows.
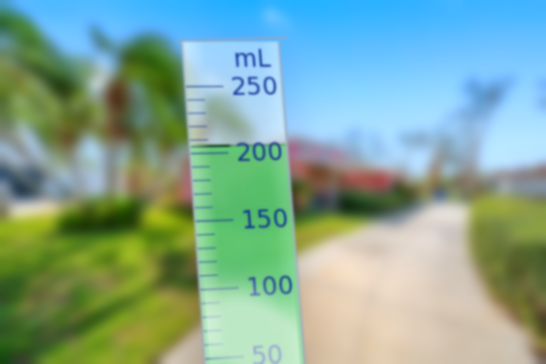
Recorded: value=205 unit=mL
